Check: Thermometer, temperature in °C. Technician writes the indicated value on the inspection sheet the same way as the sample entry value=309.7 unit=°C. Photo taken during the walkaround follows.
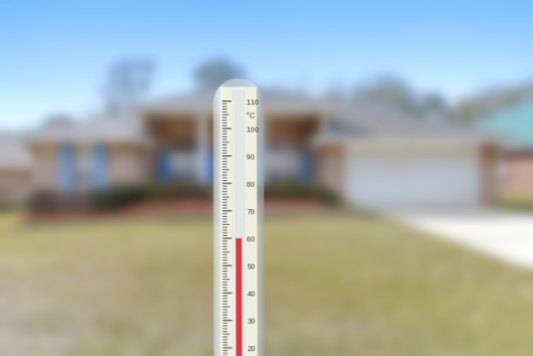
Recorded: value=60 unit=°C
